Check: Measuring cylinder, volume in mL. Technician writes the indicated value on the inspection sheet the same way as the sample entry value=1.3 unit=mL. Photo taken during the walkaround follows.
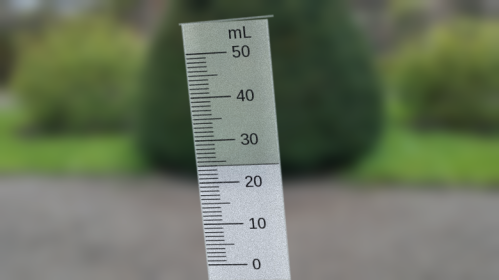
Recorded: value=24 unit=mL
